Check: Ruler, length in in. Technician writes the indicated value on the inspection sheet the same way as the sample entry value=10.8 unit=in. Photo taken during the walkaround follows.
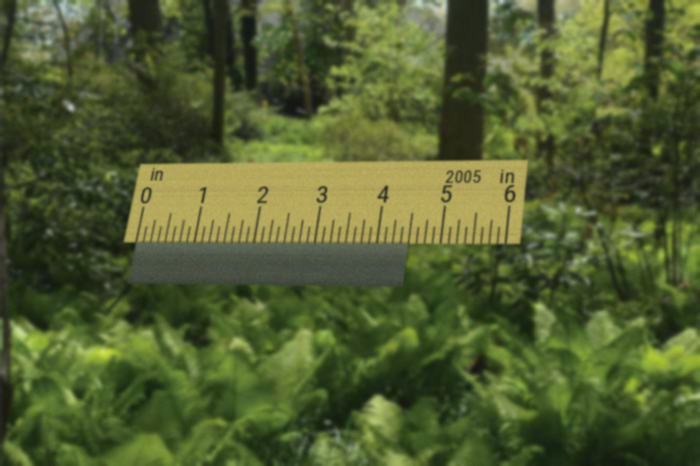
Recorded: value=4.5 unit=in
